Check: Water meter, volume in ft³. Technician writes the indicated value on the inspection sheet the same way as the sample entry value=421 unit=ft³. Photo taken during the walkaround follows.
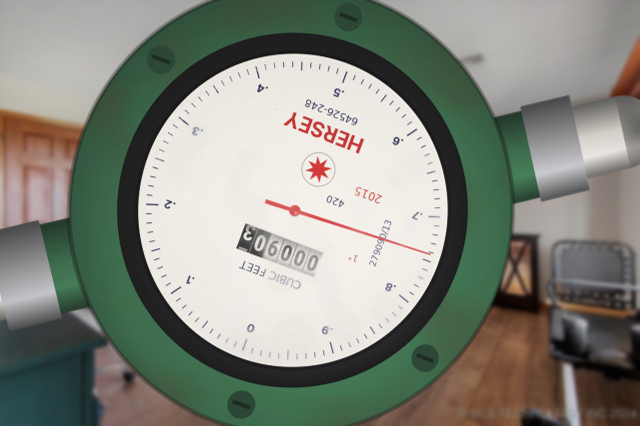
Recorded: value=902.74 unit=ft³
